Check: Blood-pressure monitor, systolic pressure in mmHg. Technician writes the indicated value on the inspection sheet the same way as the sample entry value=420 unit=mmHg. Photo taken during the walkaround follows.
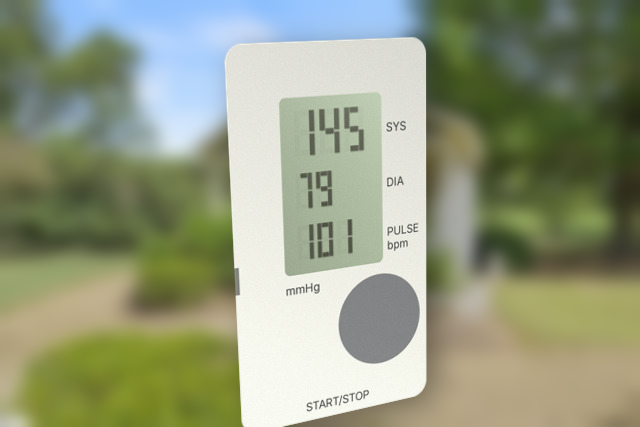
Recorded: value=145 unit=mmHg
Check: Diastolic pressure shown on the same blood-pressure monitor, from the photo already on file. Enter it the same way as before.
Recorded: value=79 unit=mmHg
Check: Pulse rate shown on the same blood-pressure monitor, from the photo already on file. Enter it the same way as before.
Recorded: value=101 unit=bpm
